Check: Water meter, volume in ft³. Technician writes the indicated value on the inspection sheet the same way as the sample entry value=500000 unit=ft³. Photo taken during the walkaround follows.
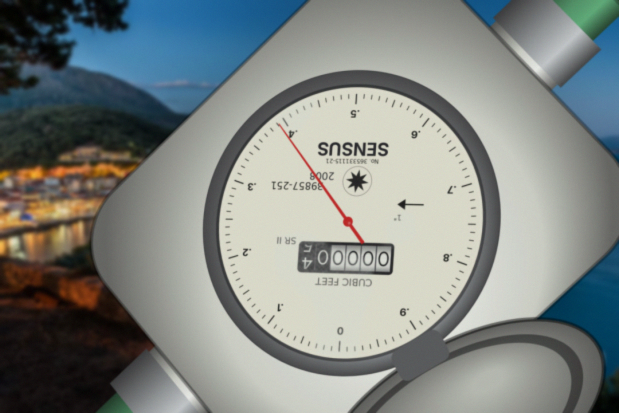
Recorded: value=4.39 unit=ft³
